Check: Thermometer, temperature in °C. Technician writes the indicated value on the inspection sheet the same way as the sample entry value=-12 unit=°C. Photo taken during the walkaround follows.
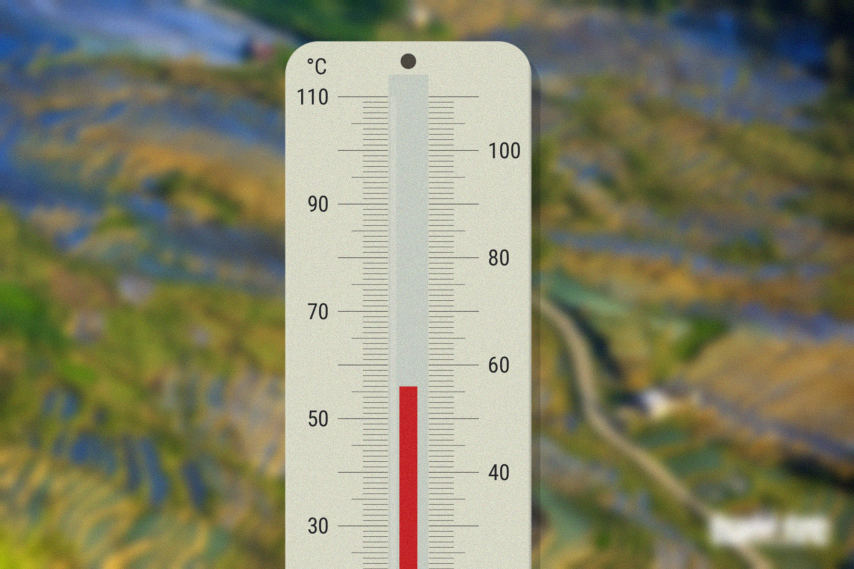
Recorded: value=56 unit=°C
